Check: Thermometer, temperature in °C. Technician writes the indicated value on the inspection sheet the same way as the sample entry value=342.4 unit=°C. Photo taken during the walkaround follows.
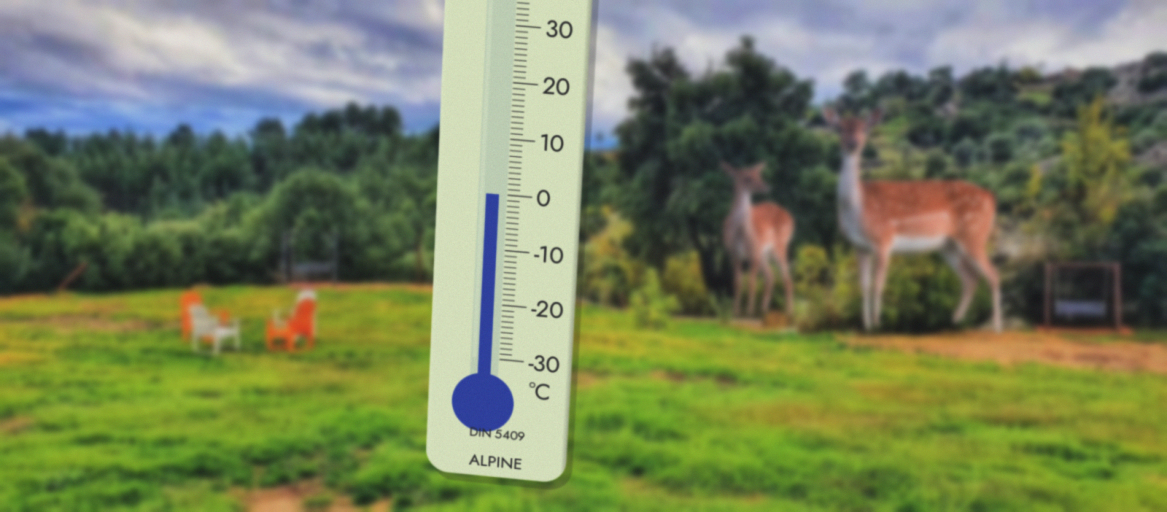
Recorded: value=0 unit=°C
